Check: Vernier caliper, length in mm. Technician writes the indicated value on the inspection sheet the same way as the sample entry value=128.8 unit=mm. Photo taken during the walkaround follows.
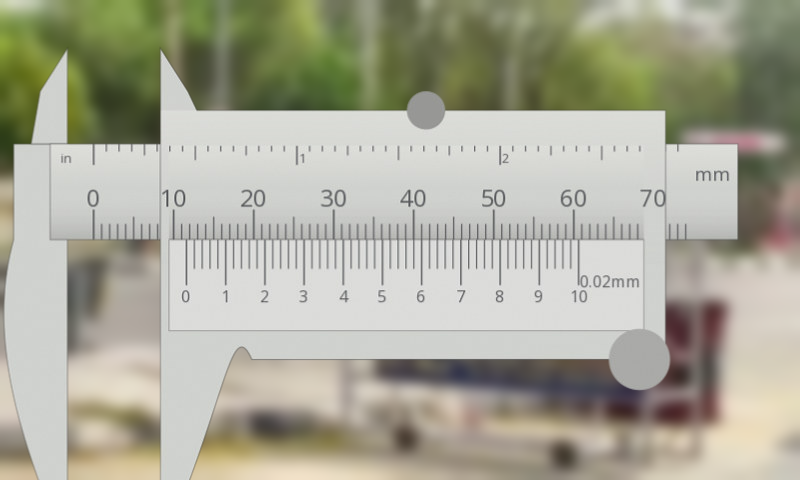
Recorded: value=11.6 unit=mm
